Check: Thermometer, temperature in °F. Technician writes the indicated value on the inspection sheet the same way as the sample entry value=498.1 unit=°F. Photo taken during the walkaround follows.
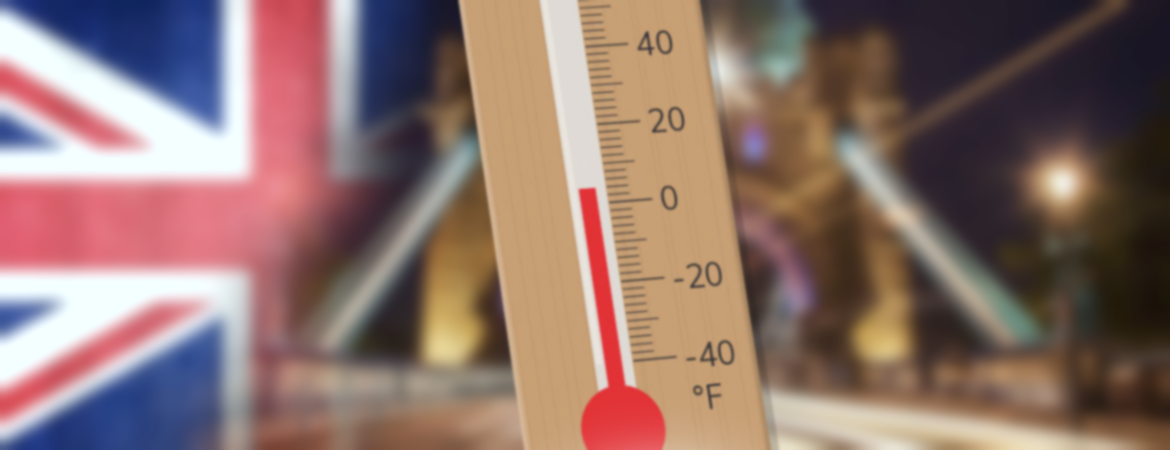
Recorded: value=4 unit=°F
